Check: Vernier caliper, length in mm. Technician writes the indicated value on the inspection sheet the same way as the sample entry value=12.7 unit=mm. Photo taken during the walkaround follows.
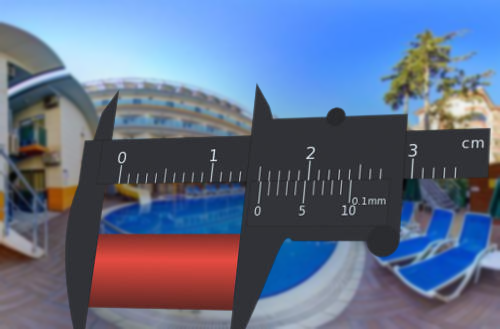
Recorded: value=15.2 unit=mm
